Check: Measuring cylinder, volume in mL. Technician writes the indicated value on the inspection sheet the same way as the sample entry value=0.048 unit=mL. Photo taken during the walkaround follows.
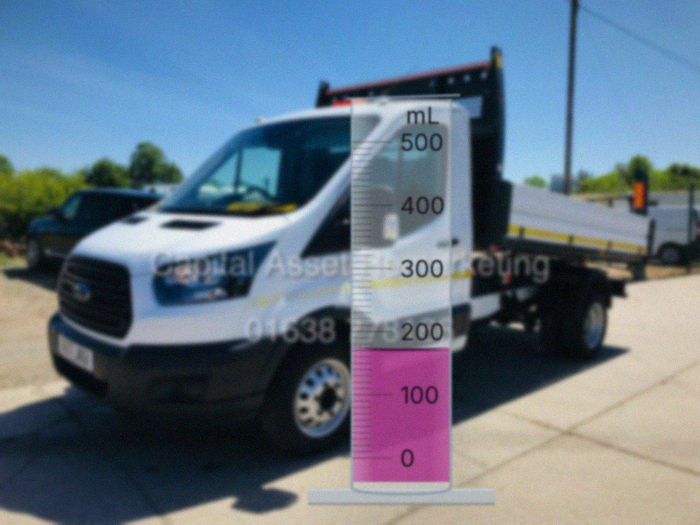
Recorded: value=170 unit=mL
